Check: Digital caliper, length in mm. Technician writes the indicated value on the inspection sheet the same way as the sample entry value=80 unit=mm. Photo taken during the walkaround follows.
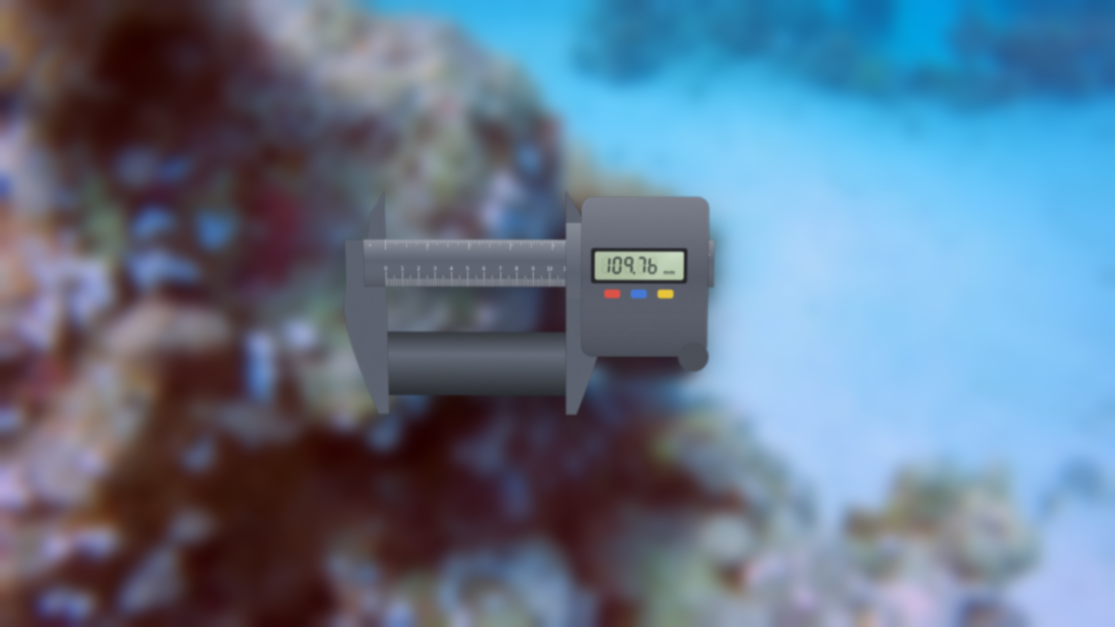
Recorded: value=109.76 unit=mm
